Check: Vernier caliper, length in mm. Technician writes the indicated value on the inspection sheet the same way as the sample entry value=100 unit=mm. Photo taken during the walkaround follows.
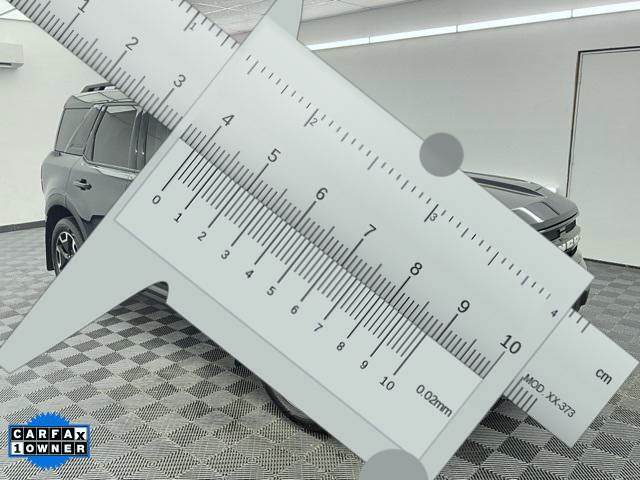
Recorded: value=39.0 unit=mm
